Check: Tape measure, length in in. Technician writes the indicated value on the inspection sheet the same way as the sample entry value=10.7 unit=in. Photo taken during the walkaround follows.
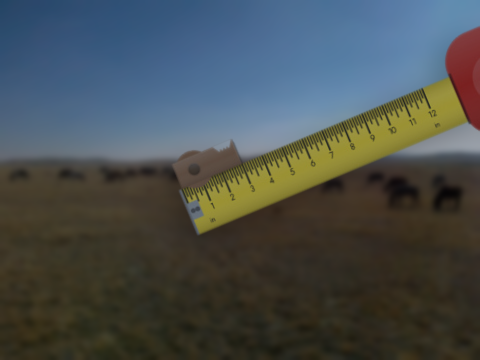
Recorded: value=3 unit=in
